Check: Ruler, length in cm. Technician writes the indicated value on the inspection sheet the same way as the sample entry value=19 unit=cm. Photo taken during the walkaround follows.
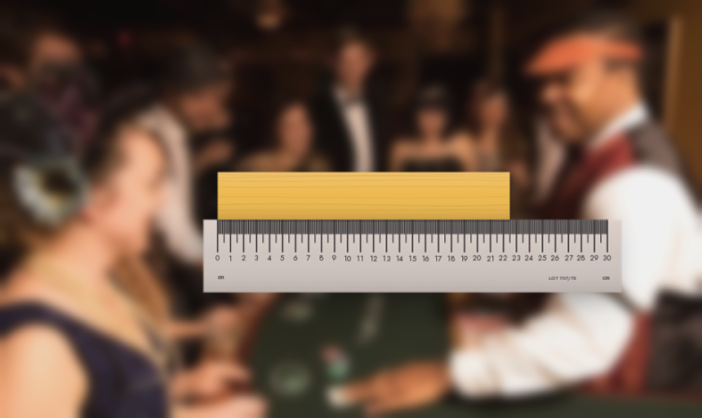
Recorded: value=22.5 unit=cm
